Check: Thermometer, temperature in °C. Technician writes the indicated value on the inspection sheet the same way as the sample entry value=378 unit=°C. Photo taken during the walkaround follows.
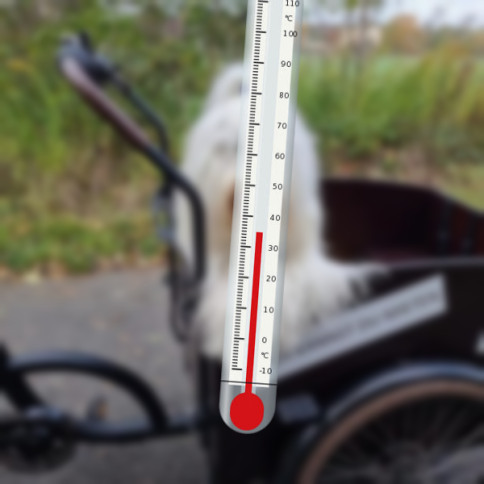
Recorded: value=35 unit=°C
